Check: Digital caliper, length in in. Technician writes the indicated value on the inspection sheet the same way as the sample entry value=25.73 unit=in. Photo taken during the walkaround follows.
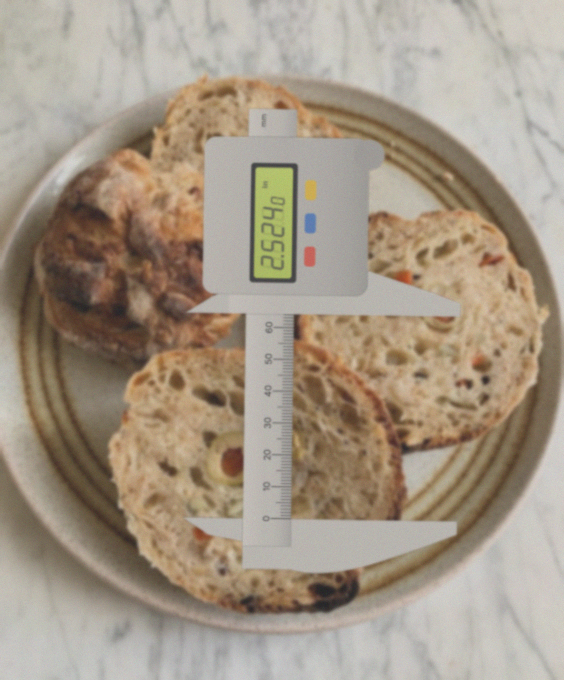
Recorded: value=2.5240 unit=in
